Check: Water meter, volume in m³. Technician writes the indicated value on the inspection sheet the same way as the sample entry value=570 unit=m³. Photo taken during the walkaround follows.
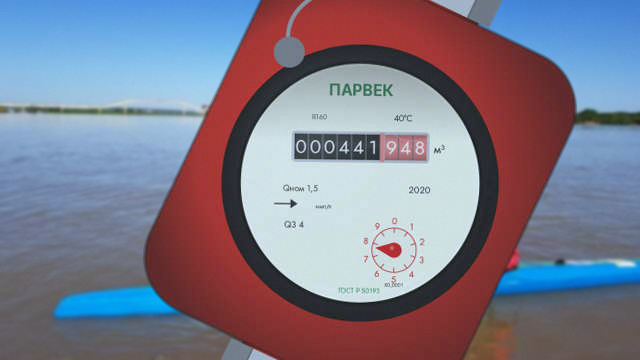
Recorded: value=441.9487 unit=m³
